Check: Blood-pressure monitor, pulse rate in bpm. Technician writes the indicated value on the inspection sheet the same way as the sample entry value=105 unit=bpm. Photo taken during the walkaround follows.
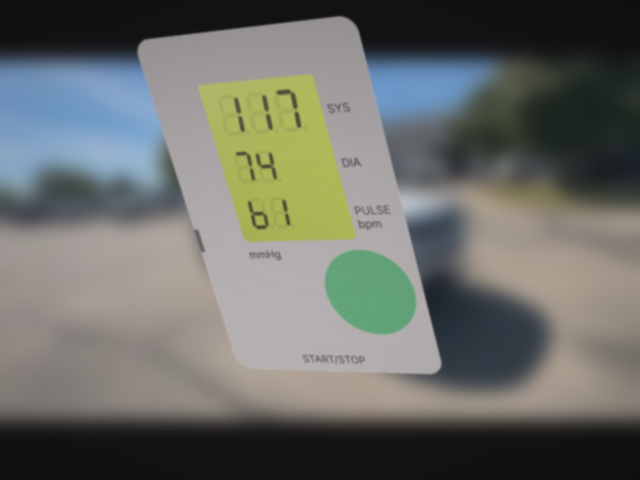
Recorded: value=61 unit=bpm
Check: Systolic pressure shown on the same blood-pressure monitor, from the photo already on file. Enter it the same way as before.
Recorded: value=117 unit=mmHg
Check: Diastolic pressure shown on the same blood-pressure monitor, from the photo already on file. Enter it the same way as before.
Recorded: value=74 unit=mmHg
